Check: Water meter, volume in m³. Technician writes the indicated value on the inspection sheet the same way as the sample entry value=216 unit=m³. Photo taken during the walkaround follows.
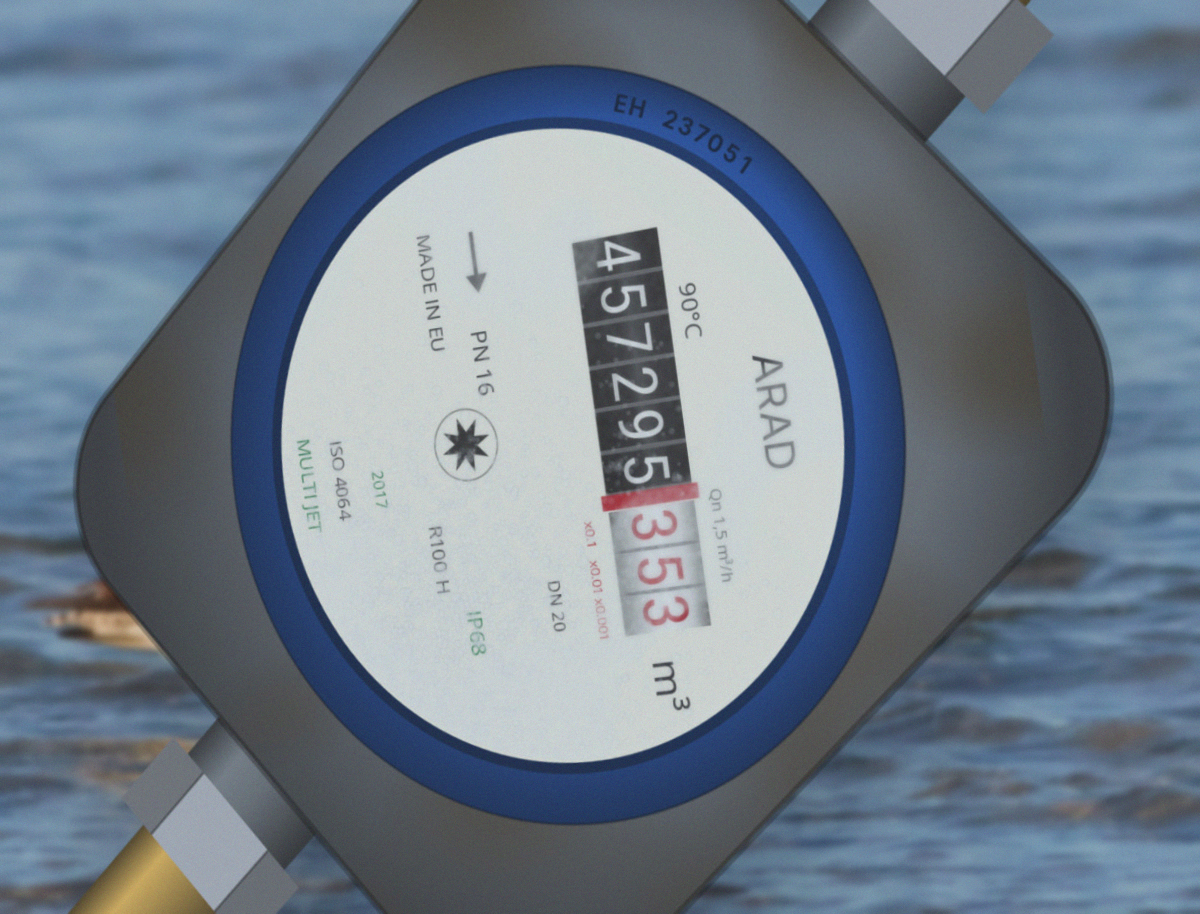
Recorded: value=457295.353 unit=m³
